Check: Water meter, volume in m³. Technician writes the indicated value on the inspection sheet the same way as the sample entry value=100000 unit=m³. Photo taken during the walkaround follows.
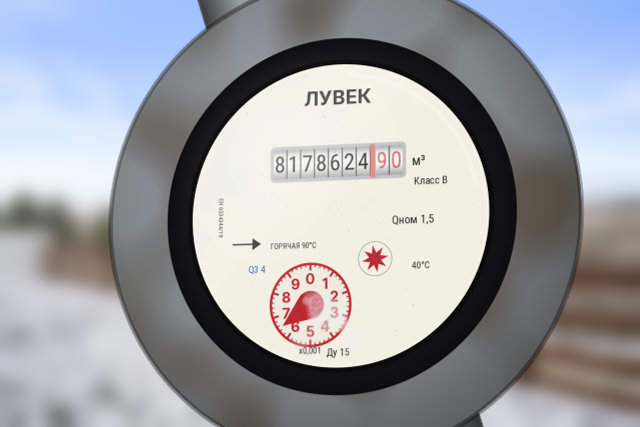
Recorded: value=8178624.906 unit=m³
